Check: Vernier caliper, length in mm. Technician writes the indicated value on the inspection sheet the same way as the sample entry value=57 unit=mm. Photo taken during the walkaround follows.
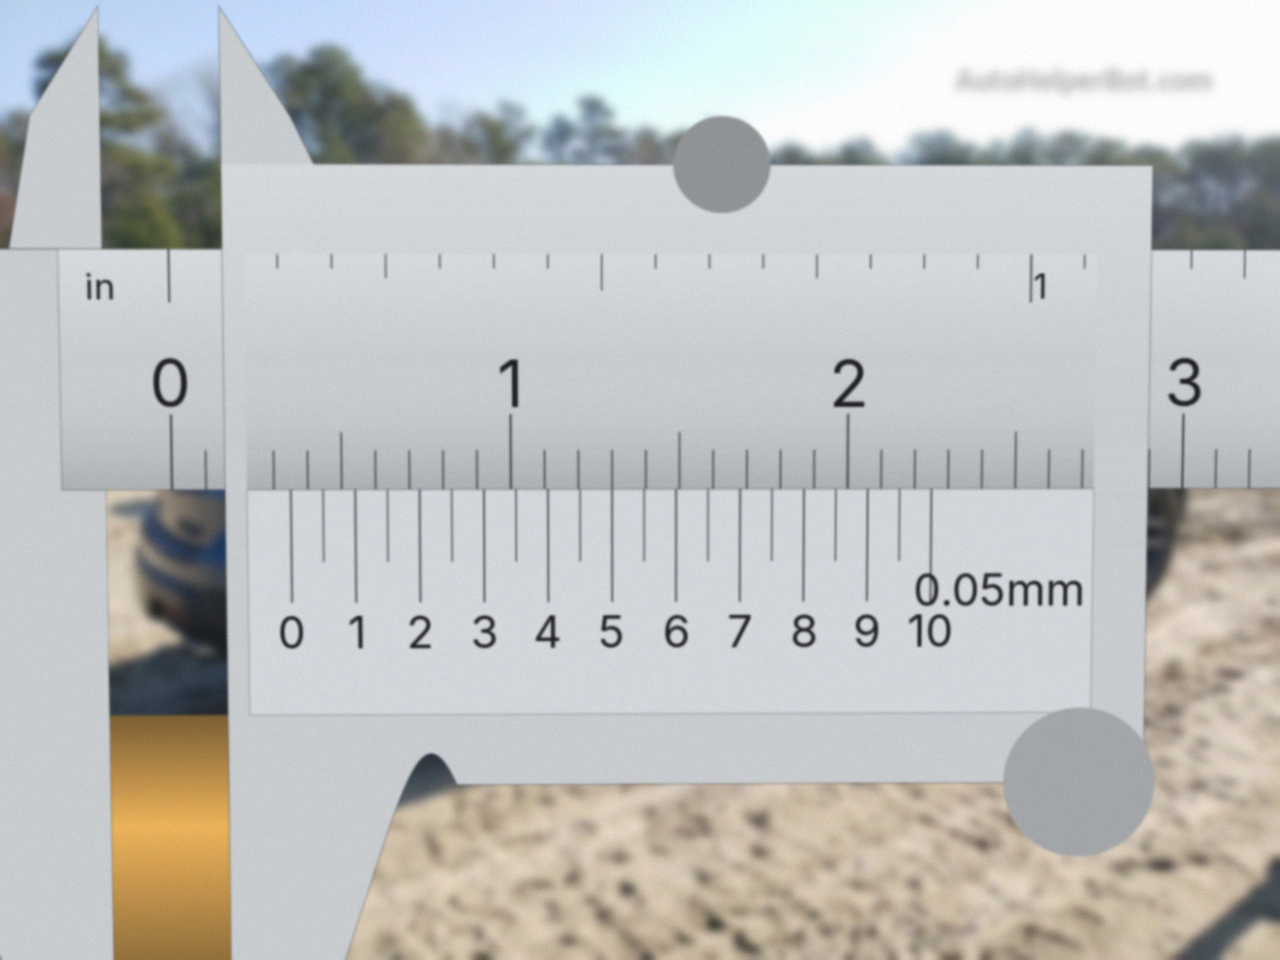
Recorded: value=3.50 unit=mm
